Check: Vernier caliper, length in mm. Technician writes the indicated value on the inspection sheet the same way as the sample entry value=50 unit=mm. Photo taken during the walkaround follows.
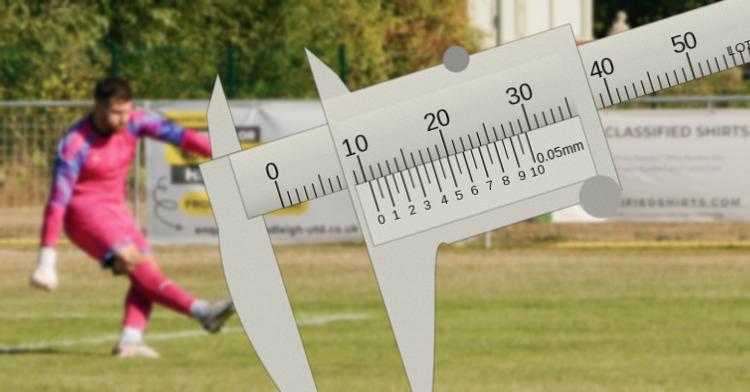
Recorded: value=10.4 unit=mm
